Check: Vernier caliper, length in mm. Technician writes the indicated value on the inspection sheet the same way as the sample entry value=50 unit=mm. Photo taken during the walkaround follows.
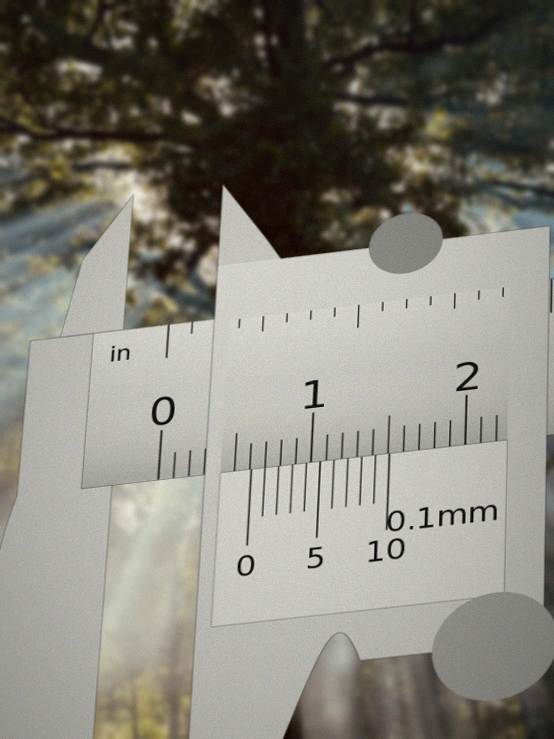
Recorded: value=6.1 unit=mm
